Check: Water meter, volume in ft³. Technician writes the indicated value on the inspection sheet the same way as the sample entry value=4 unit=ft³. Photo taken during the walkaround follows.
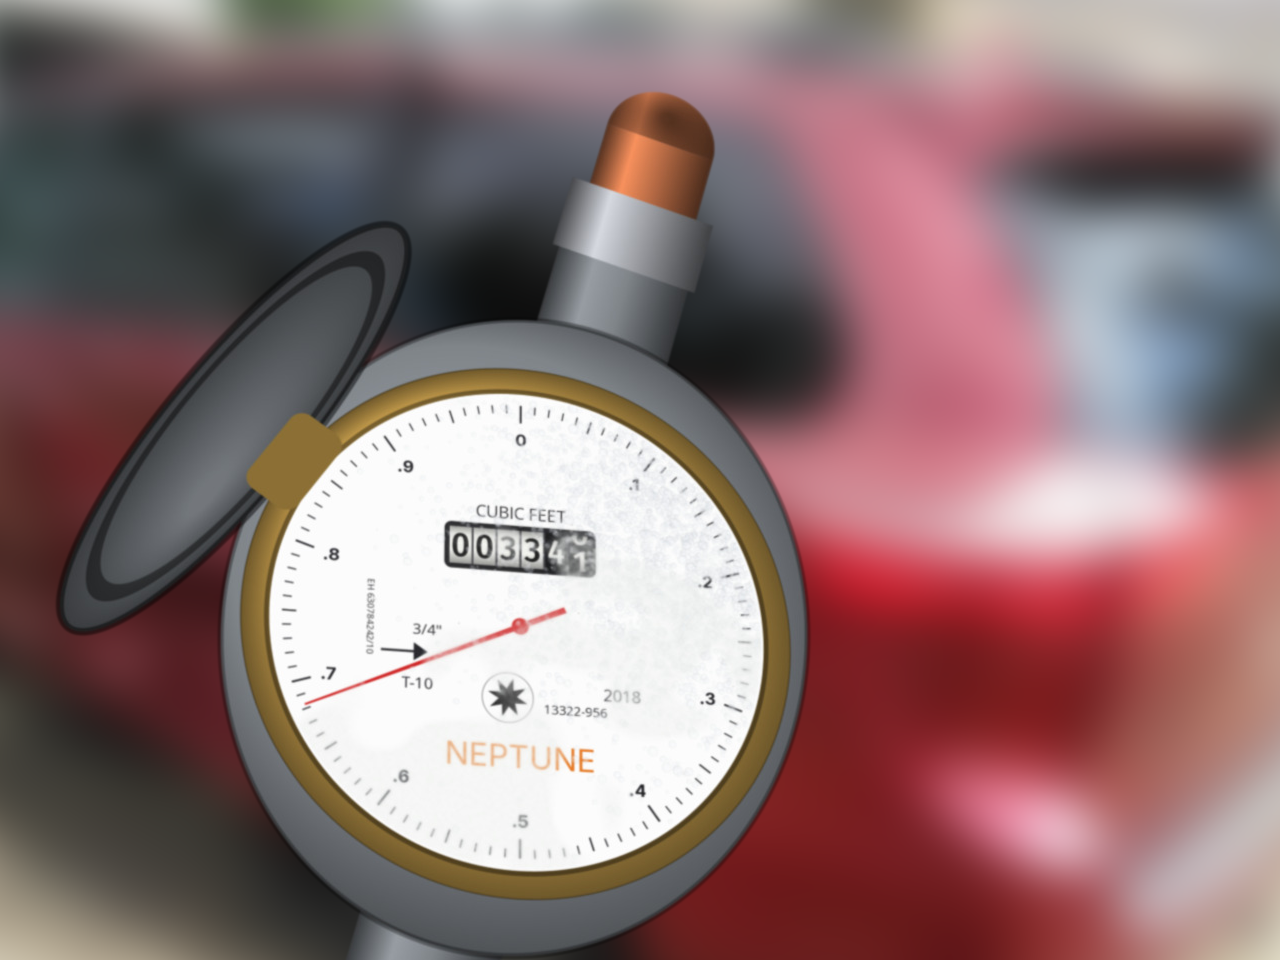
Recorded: value=3340.68 unit=ft³
